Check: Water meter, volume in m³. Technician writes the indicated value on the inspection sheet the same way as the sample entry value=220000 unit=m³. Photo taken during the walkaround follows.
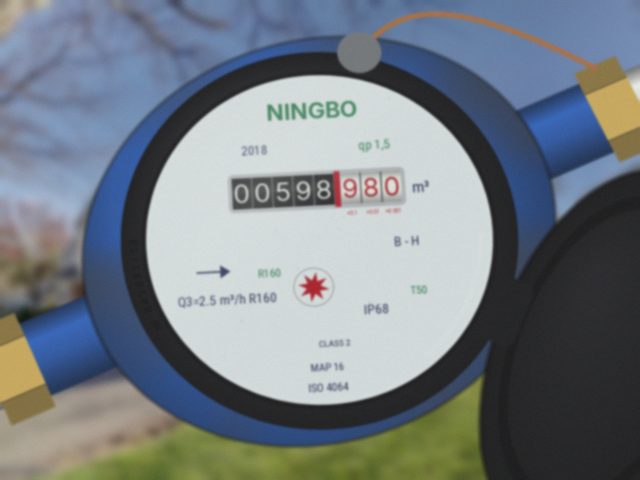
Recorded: value=598.980 unit=m³
